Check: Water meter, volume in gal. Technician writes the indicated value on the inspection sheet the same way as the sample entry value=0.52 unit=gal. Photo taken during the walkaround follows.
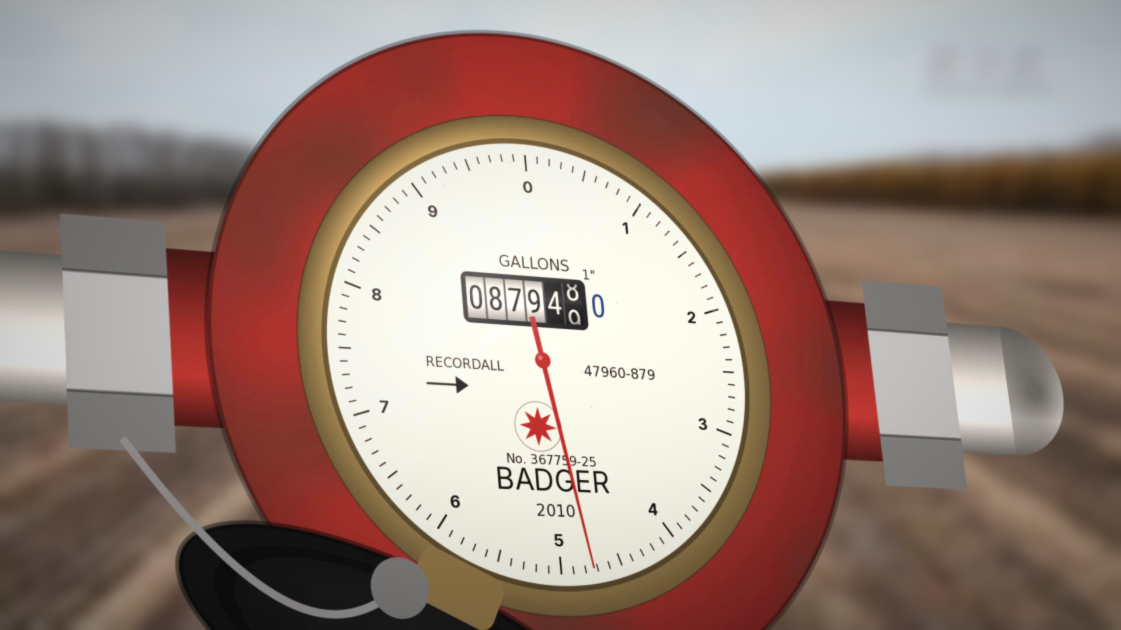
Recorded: value=879484.7 unit=gal
